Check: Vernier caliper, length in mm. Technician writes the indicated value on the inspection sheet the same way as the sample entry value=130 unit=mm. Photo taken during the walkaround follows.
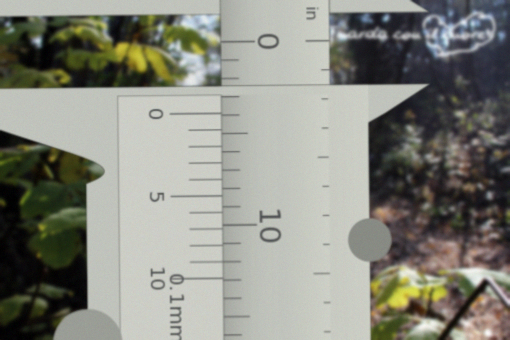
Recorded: value=3.9 unit=mm
